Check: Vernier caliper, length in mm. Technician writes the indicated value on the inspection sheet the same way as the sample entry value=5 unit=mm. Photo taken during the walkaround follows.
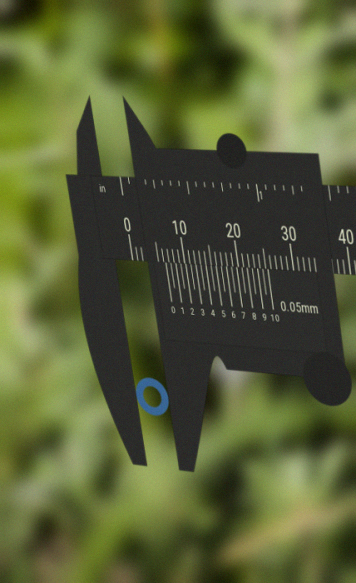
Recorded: value=6.4 unit=mm
